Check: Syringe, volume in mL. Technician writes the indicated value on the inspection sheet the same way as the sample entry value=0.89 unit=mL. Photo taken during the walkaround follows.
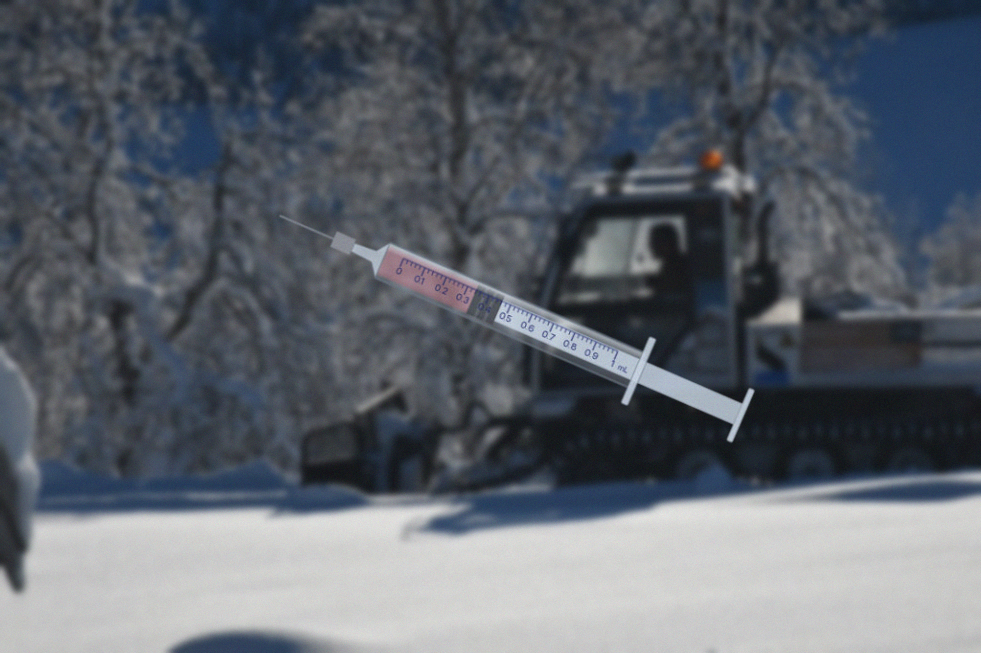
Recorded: value=0.34 unit=mL
